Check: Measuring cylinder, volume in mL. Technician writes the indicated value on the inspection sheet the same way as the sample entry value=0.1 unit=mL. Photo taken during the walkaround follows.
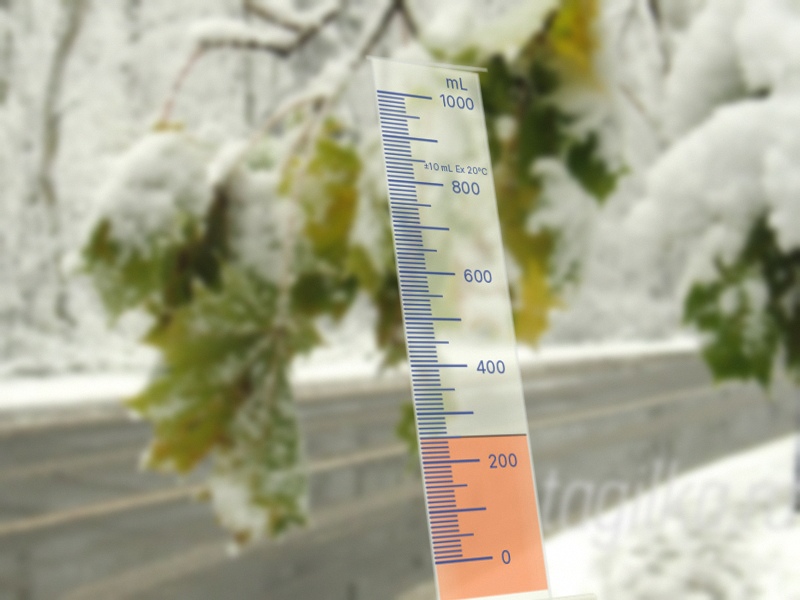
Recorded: value=250 unit=mL
